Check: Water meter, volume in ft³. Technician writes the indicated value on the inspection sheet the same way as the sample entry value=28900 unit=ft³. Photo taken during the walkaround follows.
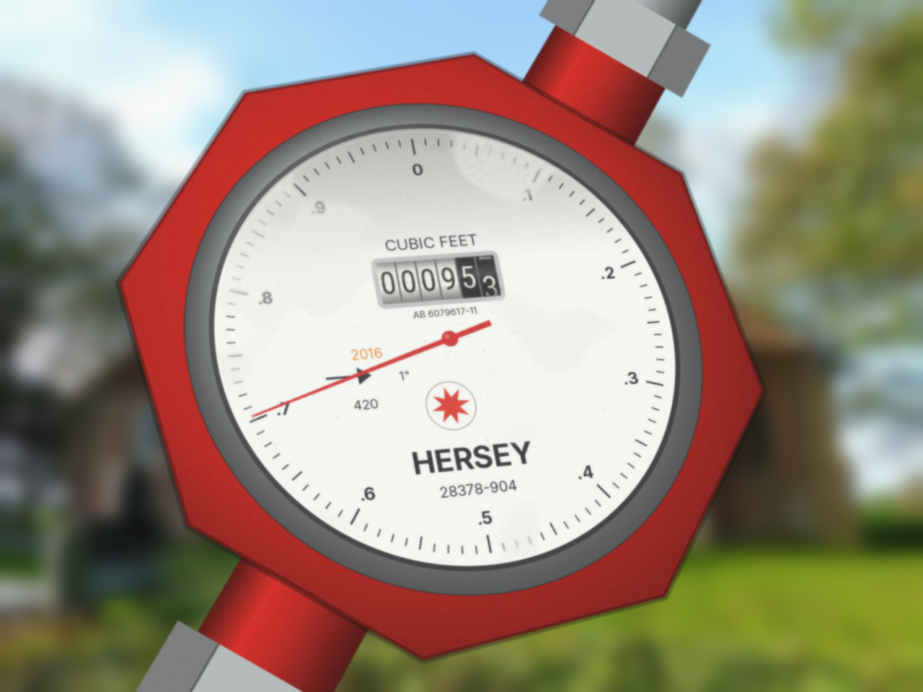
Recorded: value=952.70 unit=ft³
